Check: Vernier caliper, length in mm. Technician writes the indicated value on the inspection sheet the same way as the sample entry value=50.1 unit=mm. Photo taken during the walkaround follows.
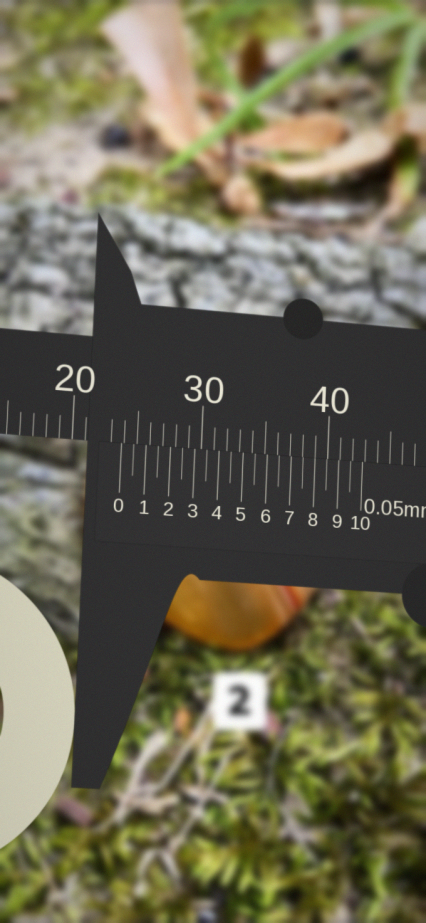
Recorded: value=23.8 unit=mm
